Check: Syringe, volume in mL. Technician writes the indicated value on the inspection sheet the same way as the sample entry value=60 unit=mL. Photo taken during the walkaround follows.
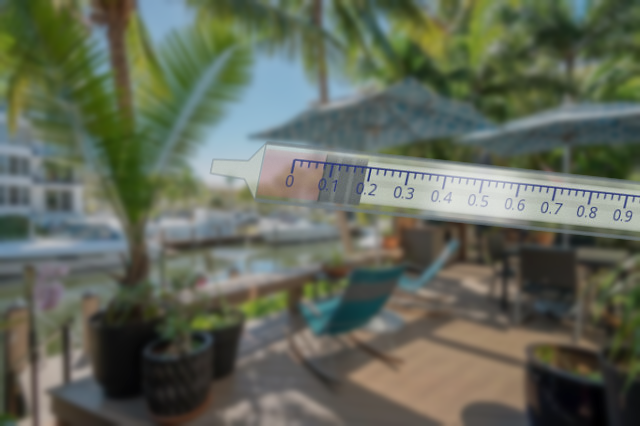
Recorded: value=0.08 unit=mL
